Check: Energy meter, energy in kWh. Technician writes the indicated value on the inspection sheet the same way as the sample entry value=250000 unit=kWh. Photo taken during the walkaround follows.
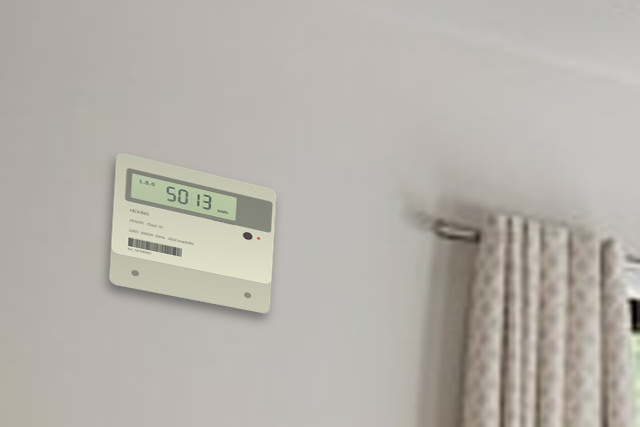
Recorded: value=5013 unit=kWh
